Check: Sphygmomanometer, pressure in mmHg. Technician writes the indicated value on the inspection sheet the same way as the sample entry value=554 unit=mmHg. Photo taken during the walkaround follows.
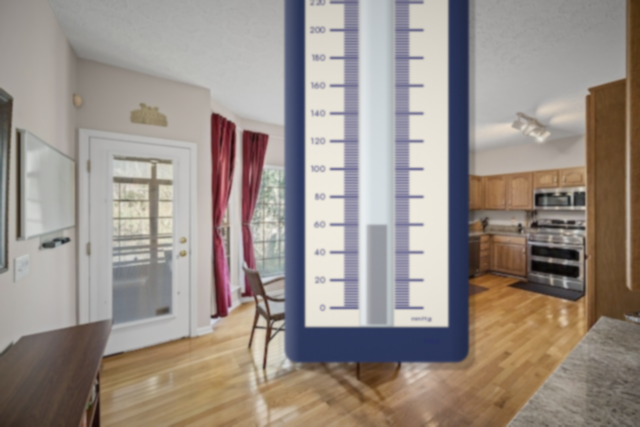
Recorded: value=60 unit=mmHg
